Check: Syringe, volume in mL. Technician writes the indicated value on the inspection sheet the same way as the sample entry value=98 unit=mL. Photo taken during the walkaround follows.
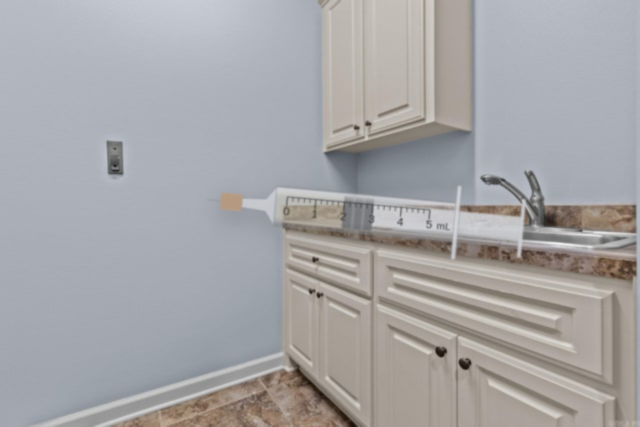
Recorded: value=2 unit=mL
